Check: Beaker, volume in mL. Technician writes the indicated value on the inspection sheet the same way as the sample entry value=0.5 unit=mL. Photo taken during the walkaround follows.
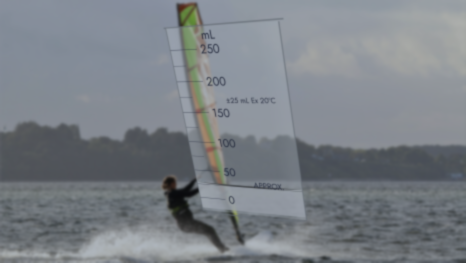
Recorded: value=25 unit=mL
